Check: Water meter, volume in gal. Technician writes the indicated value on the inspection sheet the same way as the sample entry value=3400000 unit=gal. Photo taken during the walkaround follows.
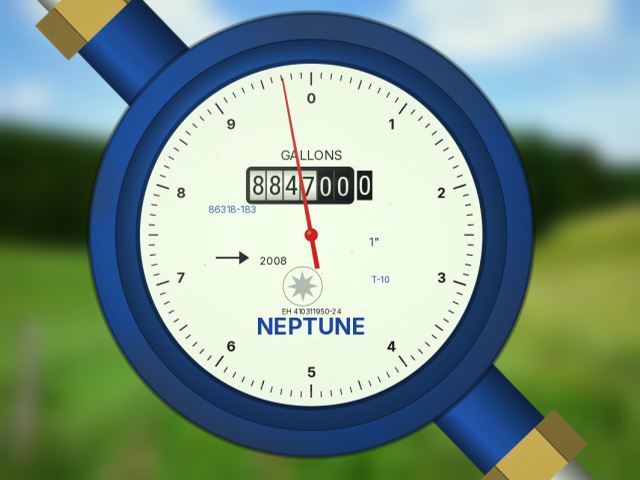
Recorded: value=8846999.7 unit=gal
